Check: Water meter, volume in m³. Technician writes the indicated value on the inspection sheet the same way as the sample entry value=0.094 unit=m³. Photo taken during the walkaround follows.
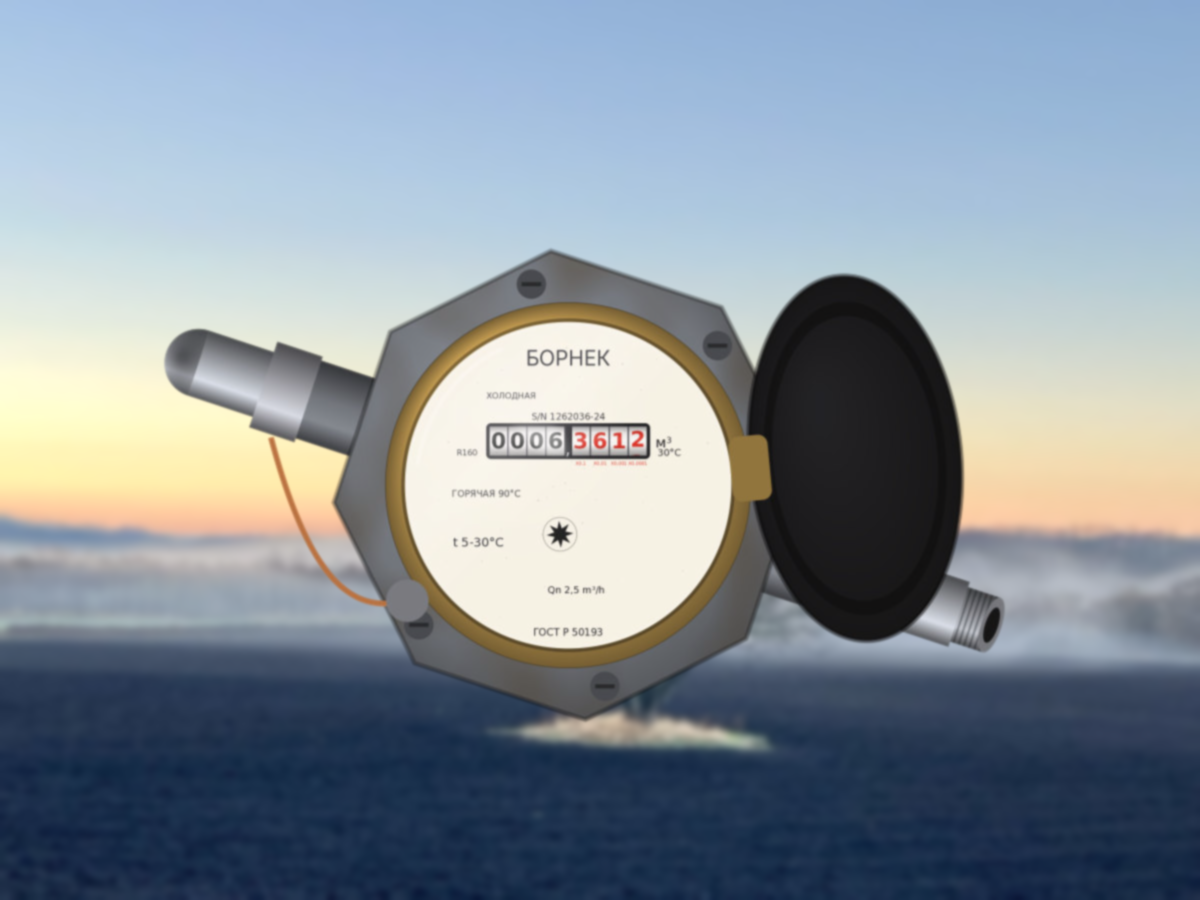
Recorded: value=6.3612 unit=m³
